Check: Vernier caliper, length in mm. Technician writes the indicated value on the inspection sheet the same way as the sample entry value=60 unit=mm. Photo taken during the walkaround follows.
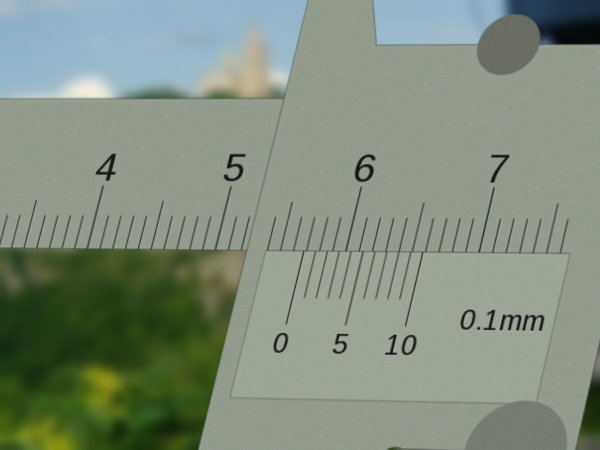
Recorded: value=56.8 unit=mm
